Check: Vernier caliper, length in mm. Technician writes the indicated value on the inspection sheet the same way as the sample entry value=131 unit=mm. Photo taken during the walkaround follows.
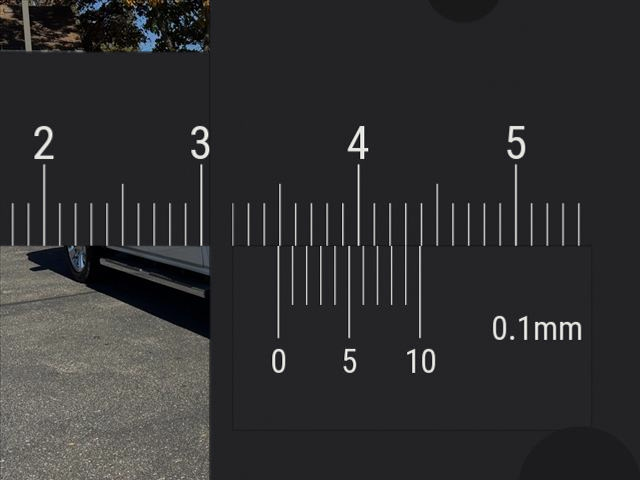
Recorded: value=34.9 unit=mm
